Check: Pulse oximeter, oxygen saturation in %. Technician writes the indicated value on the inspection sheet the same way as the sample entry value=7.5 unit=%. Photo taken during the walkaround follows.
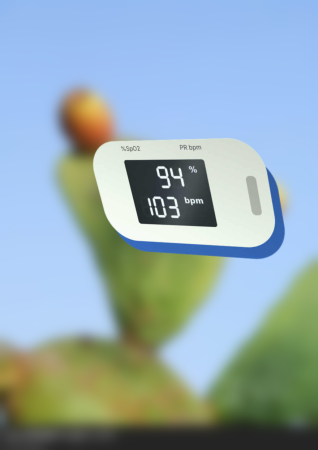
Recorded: value=94 unit=%
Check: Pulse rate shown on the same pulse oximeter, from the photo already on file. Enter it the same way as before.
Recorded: value=103 unit=bpm
